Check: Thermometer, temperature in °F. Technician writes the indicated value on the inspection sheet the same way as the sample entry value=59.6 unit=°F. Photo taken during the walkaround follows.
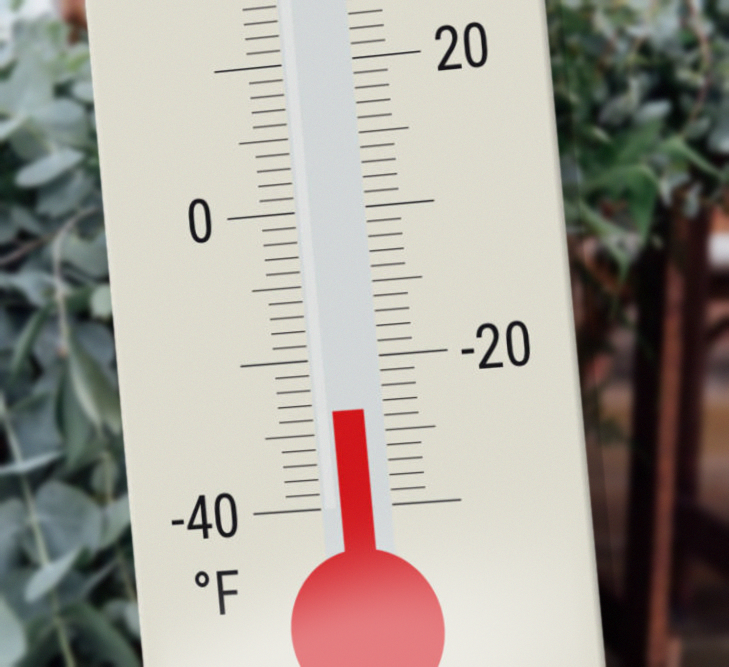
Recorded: value=-27 unit=°F
